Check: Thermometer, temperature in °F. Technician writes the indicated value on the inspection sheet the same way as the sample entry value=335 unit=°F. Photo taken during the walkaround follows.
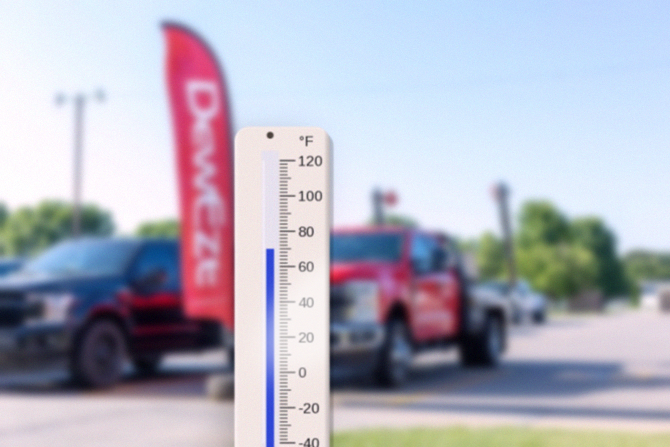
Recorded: value=70 unit=°F
